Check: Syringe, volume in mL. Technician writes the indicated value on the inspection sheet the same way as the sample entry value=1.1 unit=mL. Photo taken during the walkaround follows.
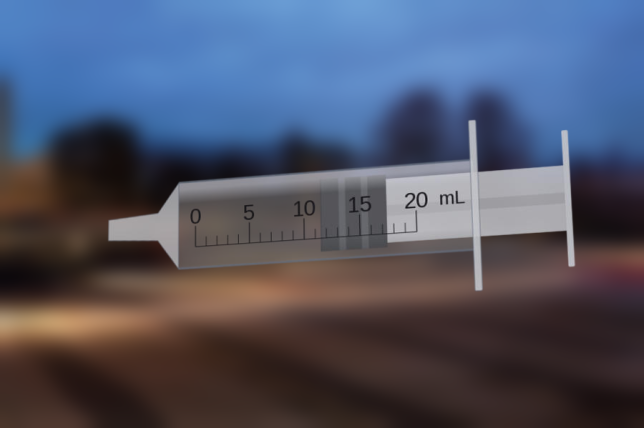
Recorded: value=11.5 unit=mL
